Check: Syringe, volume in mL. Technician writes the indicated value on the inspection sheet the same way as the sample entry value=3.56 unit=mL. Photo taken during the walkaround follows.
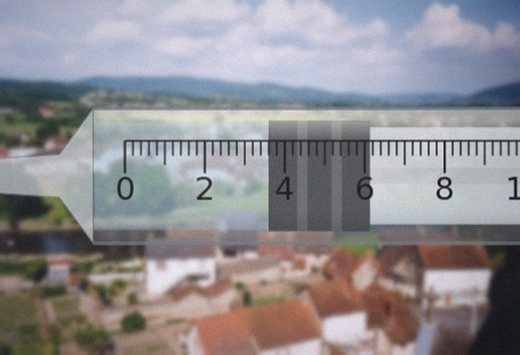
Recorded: value=3.6 unit=mL
